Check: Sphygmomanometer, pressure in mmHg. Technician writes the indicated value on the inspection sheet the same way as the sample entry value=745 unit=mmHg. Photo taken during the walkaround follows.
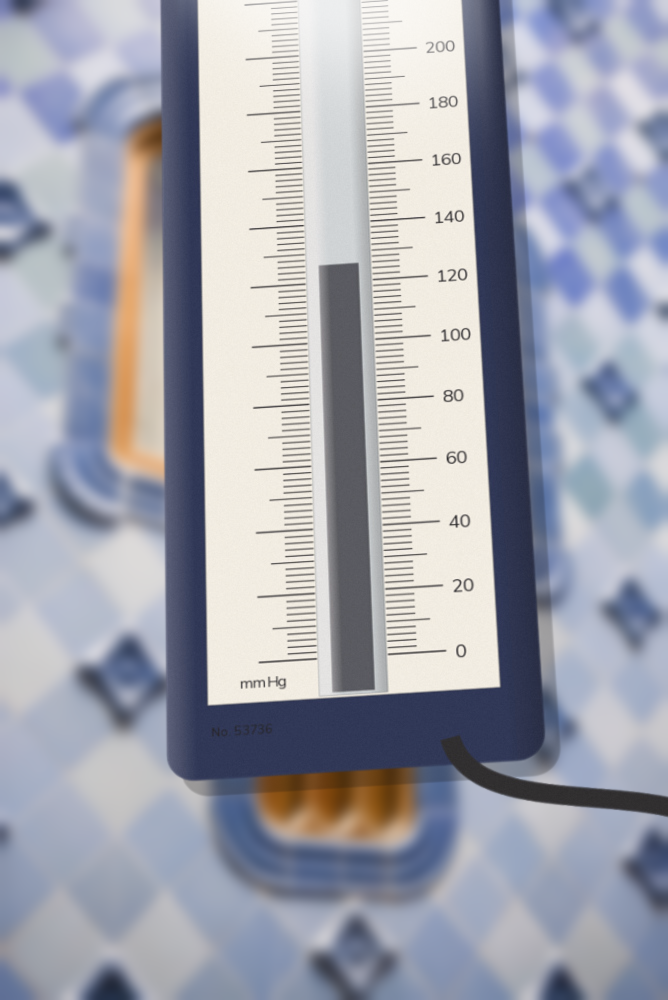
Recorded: value=126 unit=mmHg
